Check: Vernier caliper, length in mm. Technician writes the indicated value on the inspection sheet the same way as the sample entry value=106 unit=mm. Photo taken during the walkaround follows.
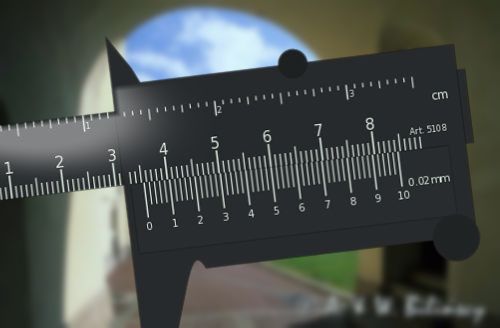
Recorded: value=35.5 unit=mm
